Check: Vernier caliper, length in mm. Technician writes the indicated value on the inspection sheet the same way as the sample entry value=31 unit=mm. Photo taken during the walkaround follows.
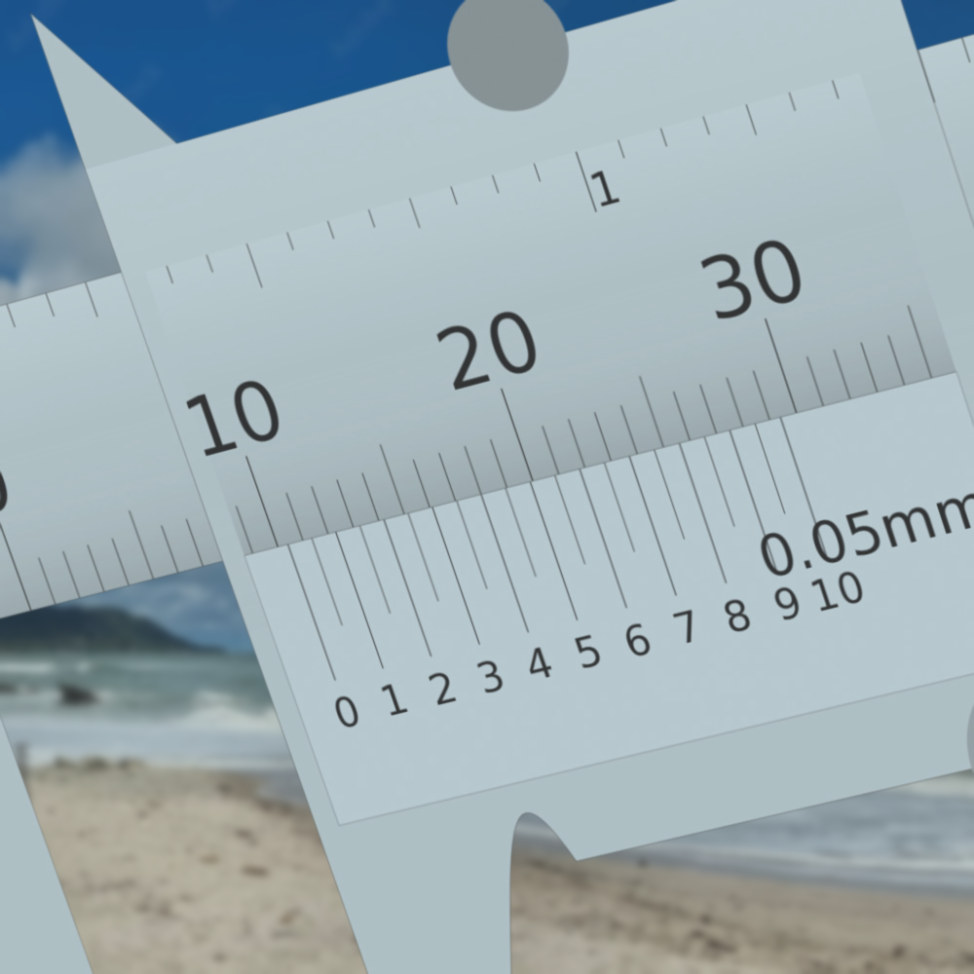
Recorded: value=10.4 unit=mm
